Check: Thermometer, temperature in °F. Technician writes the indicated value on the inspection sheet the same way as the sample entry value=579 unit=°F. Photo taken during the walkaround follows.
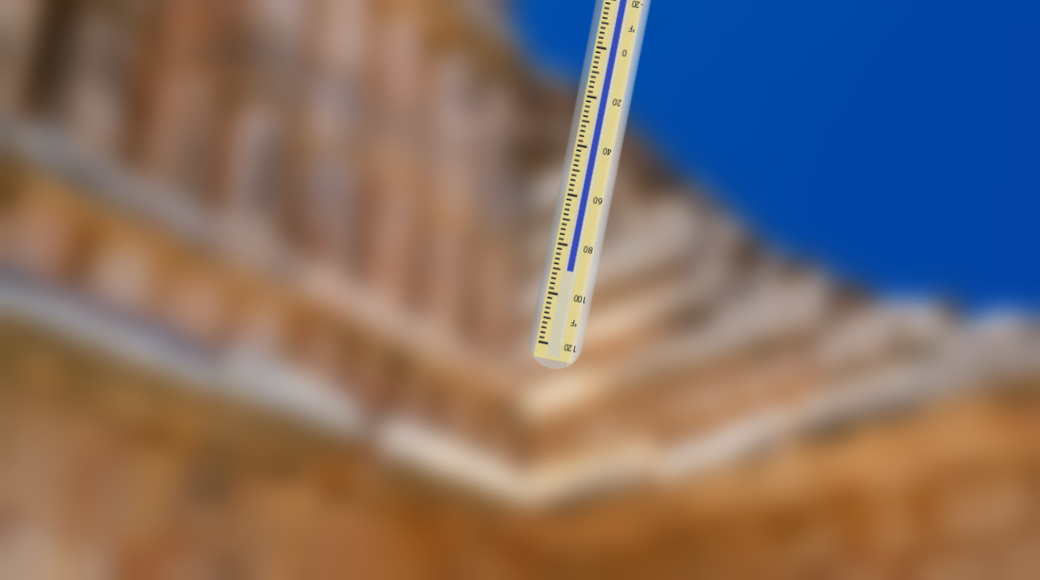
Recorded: value=90 unit=°F
